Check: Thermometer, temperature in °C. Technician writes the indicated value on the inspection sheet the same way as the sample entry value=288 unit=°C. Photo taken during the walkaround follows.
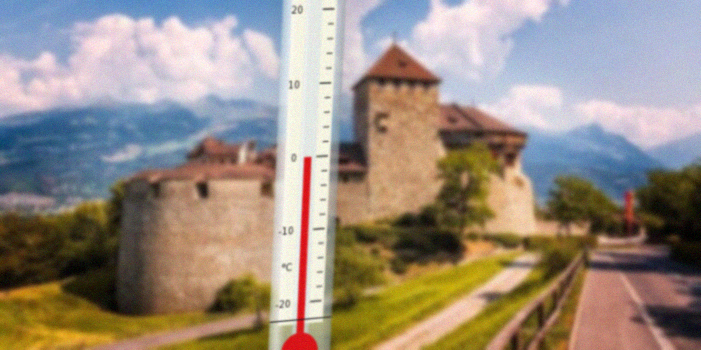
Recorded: value=0 unit=°C
